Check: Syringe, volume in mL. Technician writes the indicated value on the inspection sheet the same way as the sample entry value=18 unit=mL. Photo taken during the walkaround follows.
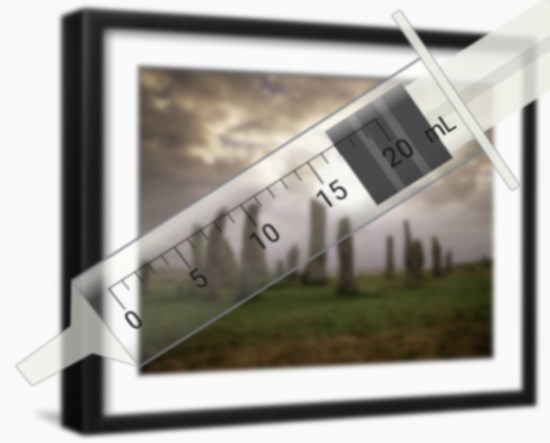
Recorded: value=17 unit=mL
